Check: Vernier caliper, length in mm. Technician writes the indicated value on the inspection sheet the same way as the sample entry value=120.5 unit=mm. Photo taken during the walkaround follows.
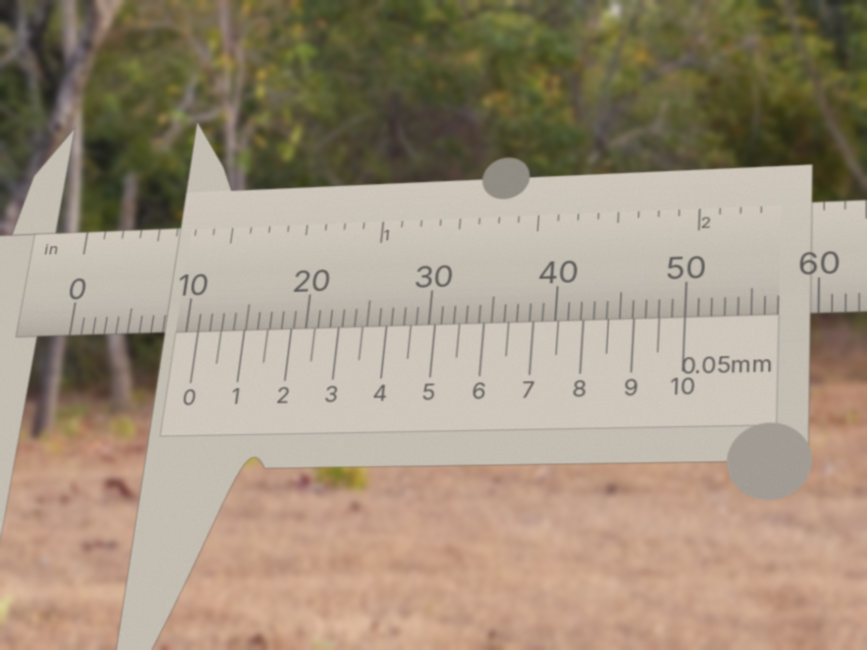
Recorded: value=11.0 unit=mm
